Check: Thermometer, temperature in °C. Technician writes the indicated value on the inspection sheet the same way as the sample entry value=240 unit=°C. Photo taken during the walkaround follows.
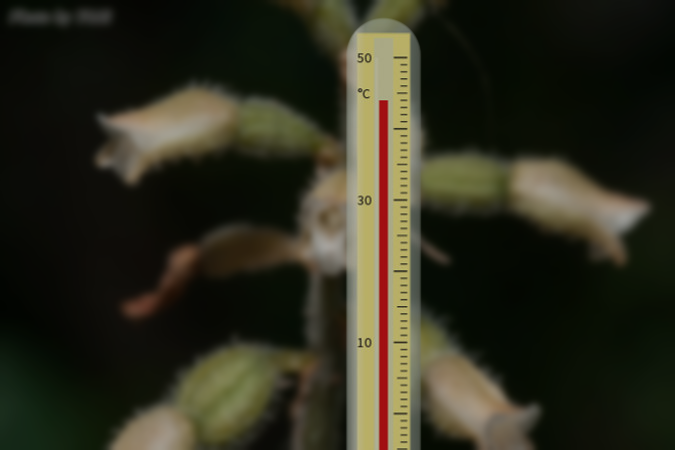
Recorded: value=44 unit=°C
